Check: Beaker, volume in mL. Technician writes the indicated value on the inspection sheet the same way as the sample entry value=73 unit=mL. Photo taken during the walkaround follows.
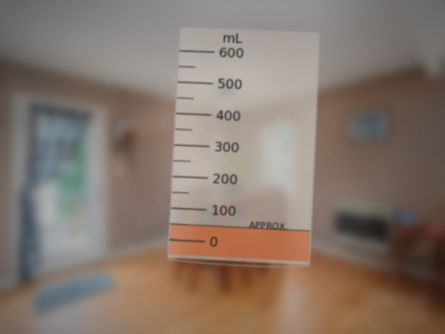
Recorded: value=50 unit=mL
